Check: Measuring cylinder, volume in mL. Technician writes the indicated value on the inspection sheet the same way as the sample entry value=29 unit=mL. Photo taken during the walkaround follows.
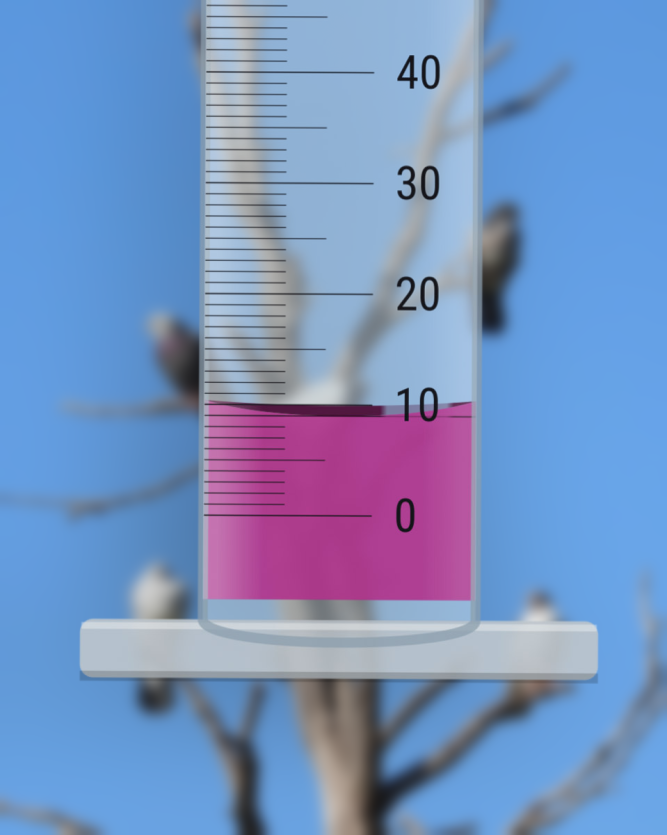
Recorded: value=9 unit=mL
